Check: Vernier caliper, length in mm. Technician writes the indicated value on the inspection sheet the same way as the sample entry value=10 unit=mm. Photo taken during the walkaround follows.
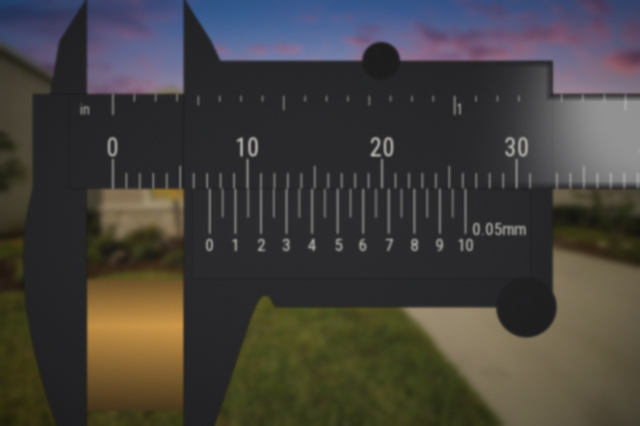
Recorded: value=7.2 unit=mm
